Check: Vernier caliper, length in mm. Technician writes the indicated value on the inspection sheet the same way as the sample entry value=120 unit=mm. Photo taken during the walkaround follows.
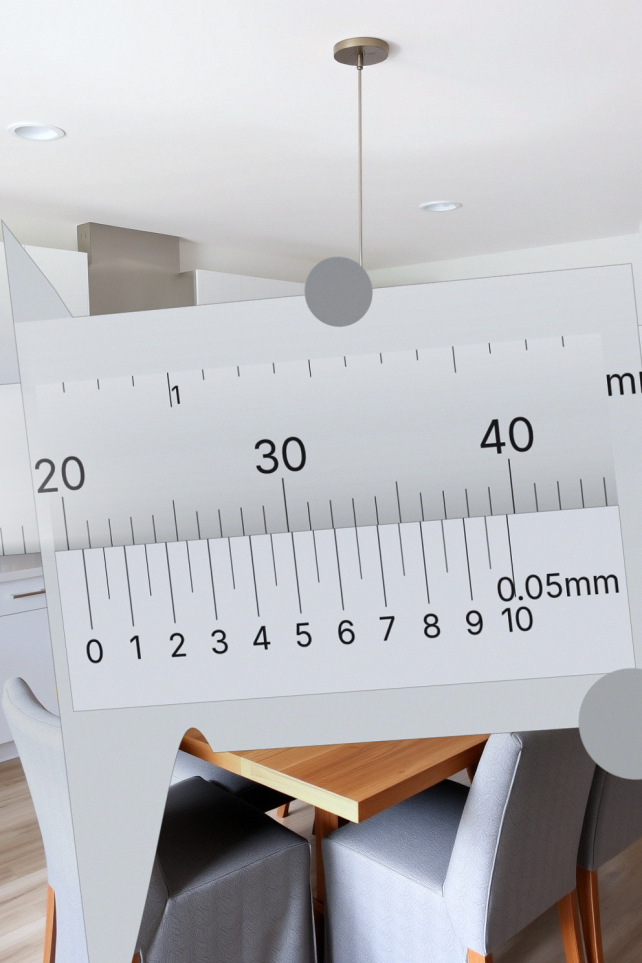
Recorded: value=20.65 unit=mm
